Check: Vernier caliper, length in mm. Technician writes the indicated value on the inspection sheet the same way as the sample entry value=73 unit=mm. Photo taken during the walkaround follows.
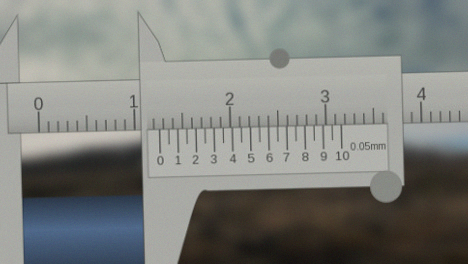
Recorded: value=12.6 unit=mm
